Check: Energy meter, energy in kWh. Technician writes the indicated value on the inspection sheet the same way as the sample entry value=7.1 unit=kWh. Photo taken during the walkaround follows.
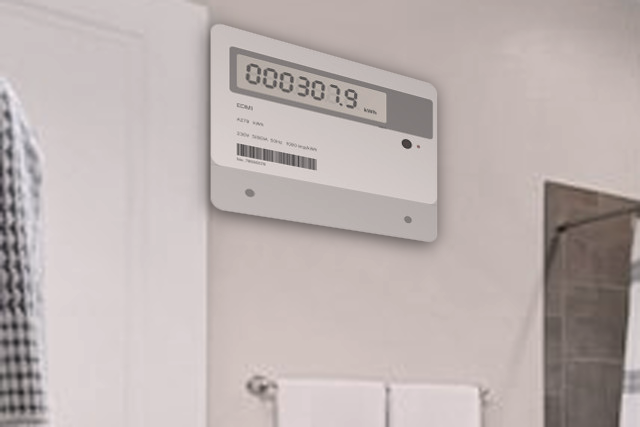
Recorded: value=307.9 unit=kWh
